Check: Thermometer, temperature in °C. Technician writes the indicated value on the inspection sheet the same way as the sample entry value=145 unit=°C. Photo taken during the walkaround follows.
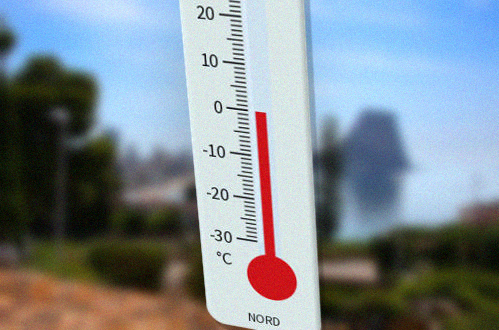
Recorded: value=0 unit=°C
